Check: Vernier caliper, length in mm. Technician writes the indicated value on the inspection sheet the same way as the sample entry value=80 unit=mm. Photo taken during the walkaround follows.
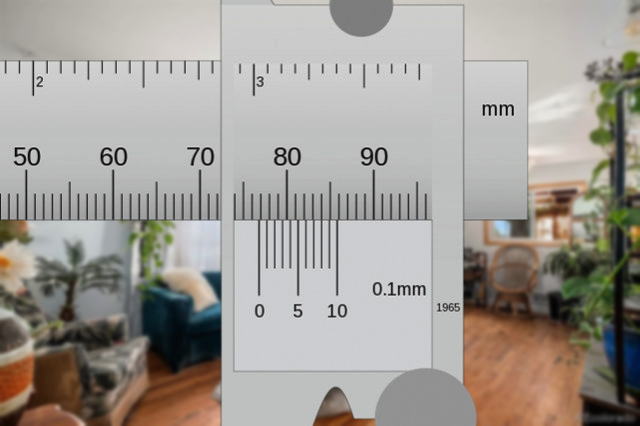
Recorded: value=76.8 unit=mm
